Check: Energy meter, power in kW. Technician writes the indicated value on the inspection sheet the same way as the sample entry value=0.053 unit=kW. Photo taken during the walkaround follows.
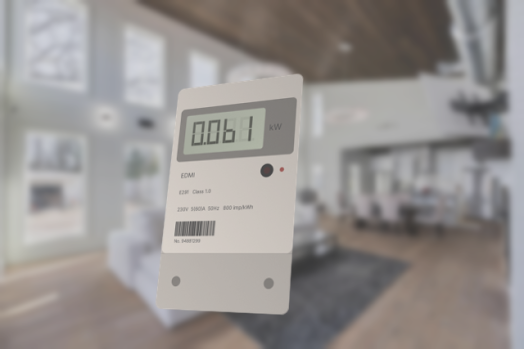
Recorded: value=0.061 unit=kW
